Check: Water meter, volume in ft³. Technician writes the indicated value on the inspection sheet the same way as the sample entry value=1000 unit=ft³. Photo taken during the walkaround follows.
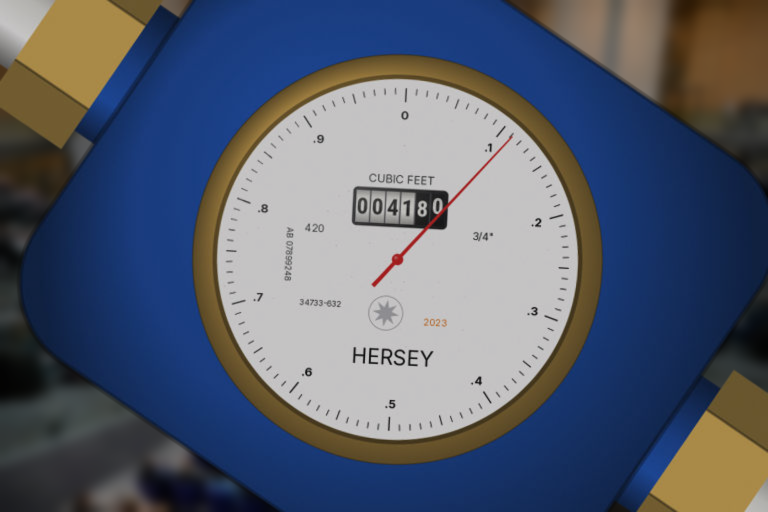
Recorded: value=4180.11 unit=ft³
